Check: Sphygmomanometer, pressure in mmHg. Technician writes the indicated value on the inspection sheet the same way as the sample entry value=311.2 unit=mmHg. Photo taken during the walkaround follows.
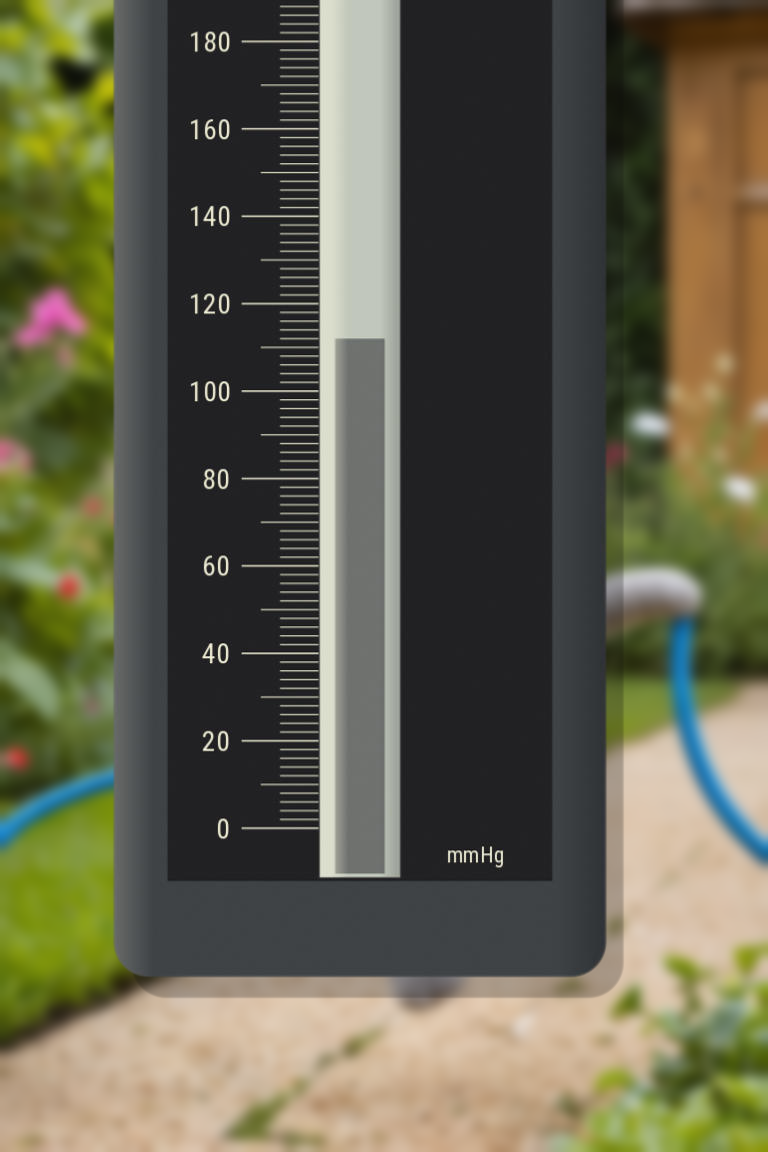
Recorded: value=112 unit=mmHg
